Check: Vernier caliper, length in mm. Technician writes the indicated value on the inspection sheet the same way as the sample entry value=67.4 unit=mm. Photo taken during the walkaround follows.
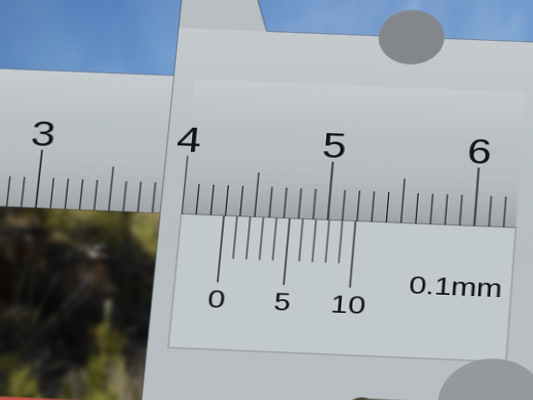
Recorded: value=42.9 unit=mm
